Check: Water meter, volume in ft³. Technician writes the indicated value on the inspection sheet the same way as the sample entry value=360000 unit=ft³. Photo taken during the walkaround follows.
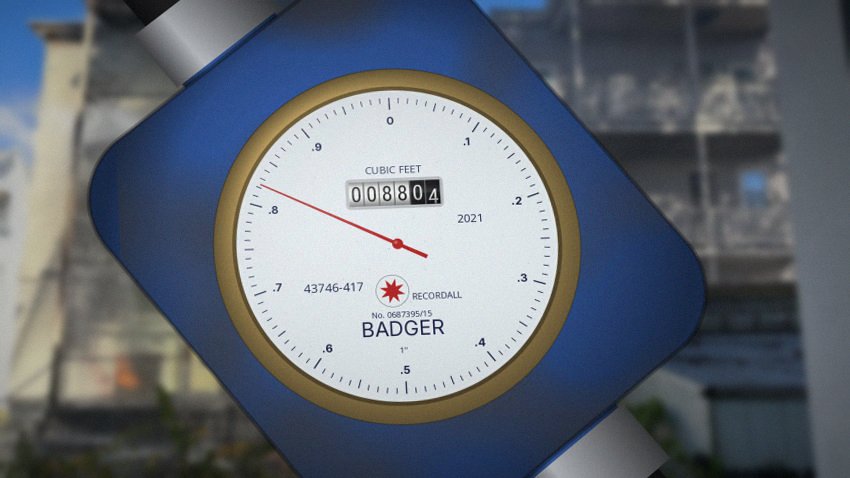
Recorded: value=8803.82 unit=ft³
